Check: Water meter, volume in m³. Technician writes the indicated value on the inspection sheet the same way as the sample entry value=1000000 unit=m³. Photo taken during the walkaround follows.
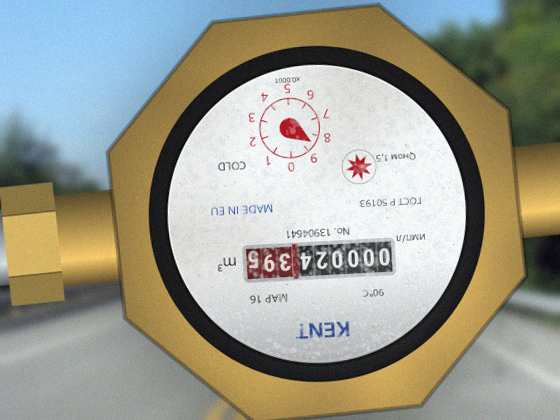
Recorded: value=24.3948 unit=m³
